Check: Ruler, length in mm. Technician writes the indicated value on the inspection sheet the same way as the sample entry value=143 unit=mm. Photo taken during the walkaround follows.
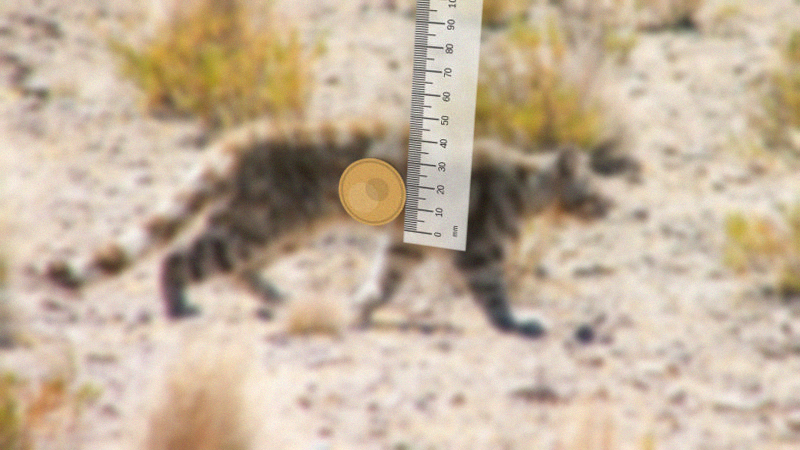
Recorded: value=30 unit=mm
